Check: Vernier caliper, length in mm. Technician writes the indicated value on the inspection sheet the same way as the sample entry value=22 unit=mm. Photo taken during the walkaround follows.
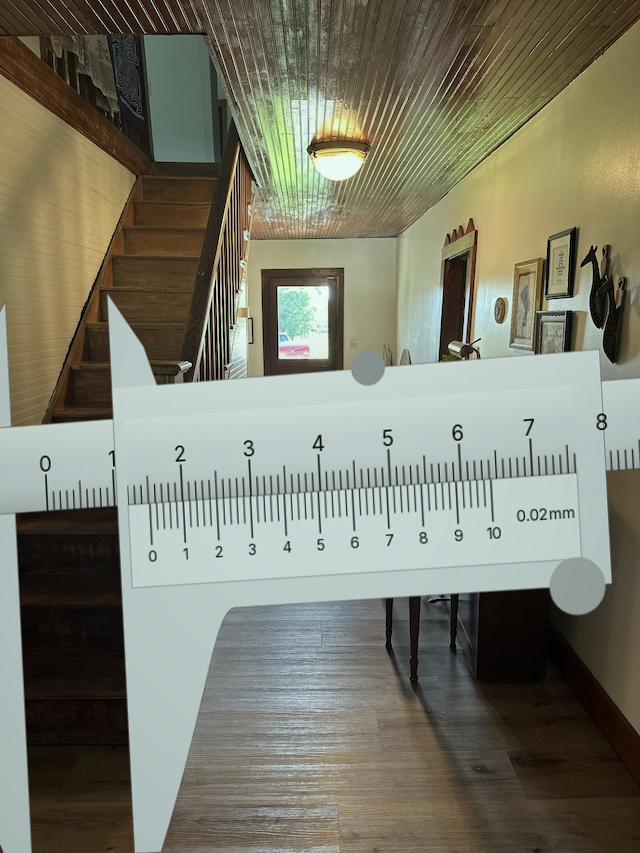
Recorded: value=15.2 unit=mm
